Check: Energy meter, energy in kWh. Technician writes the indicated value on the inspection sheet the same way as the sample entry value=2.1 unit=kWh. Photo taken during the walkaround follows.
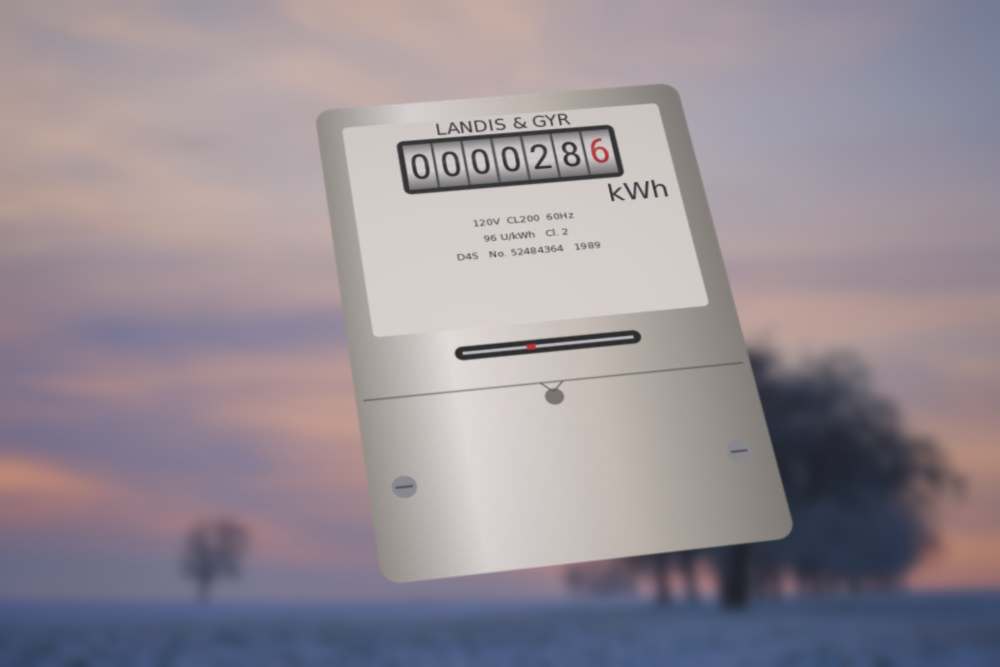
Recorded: value=28.6 unit=kWh
